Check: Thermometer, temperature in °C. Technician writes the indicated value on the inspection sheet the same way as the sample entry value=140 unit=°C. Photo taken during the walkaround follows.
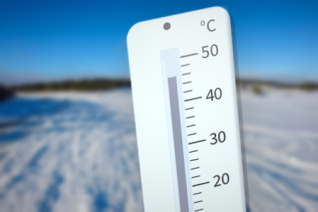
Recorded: value=46 unit=°C
